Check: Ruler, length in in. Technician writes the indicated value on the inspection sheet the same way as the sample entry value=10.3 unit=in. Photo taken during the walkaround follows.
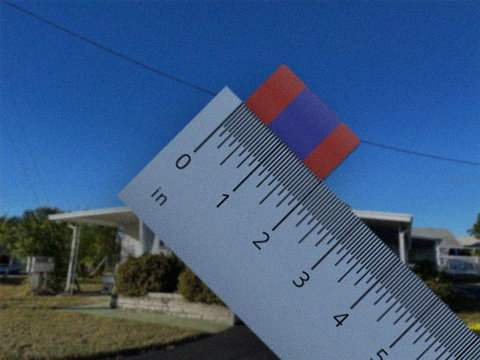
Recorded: value=2 unit=in
